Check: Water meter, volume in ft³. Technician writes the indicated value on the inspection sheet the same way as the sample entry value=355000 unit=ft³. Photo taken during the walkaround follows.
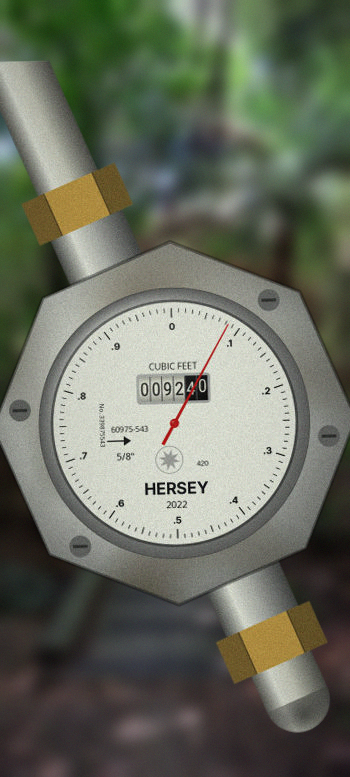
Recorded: value=9240.08 unit=ft³
